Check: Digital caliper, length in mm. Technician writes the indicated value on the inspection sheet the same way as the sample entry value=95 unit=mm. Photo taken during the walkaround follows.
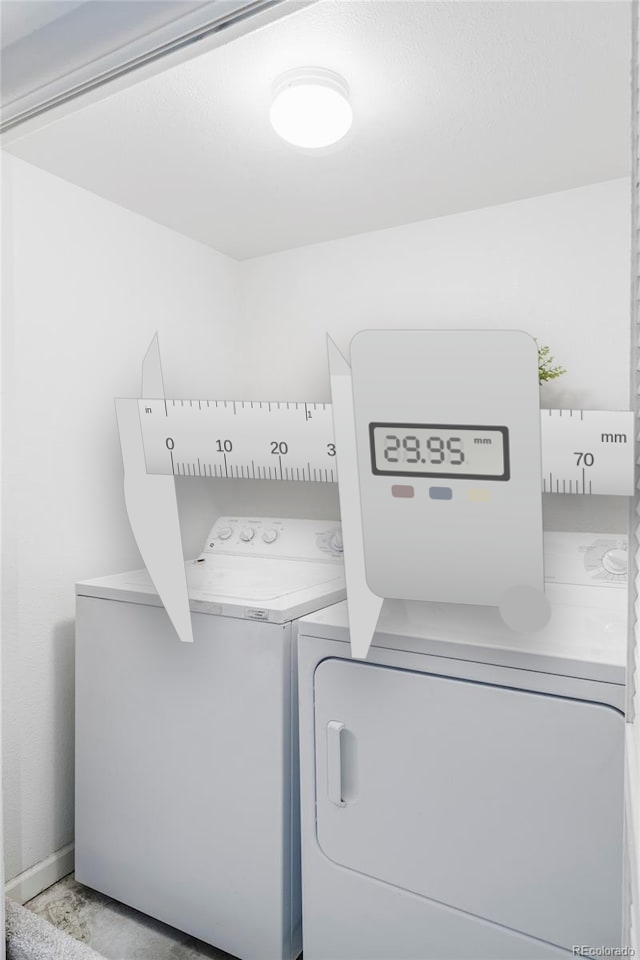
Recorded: value=29.95 unit=mm
